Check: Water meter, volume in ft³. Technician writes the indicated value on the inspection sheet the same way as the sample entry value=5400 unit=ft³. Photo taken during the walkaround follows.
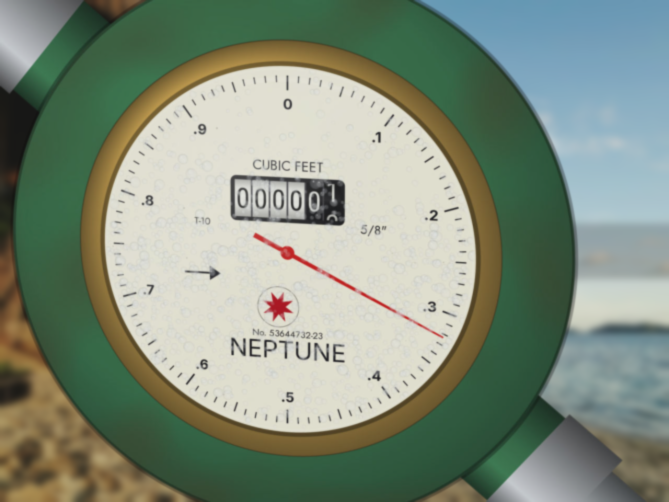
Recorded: value=1.32 unit=ft³
